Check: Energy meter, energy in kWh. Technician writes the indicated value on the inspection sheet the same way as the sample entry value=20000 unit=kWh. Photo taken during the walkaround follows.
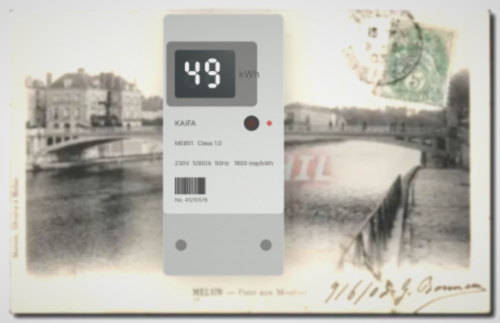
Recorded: value=49 unit=kWh
